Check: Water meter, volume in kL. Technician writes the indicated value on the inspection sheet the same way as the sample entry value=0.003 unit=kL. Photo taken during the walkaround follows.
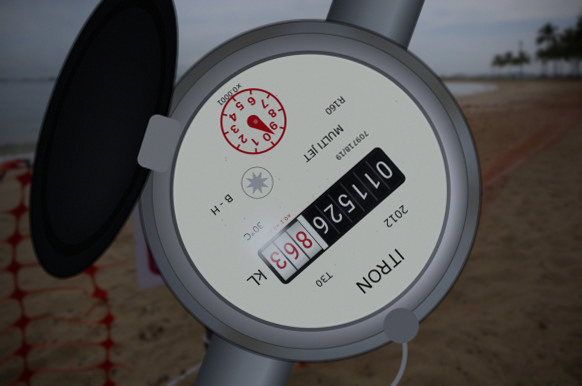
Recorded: value=11526.8629 unit=kL
